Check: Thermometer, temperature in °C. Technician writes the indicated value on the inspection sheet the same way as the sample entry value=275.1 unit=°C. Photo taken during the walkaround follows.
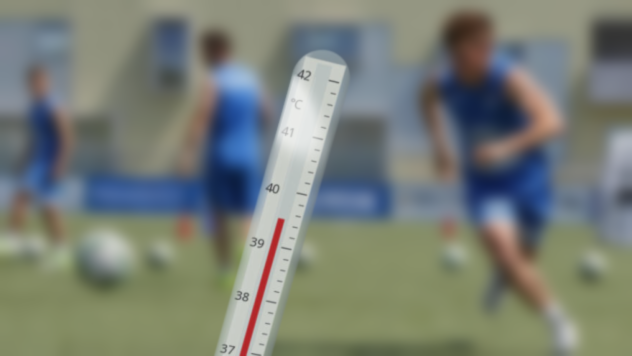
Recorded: value=39.5 unit=°C
